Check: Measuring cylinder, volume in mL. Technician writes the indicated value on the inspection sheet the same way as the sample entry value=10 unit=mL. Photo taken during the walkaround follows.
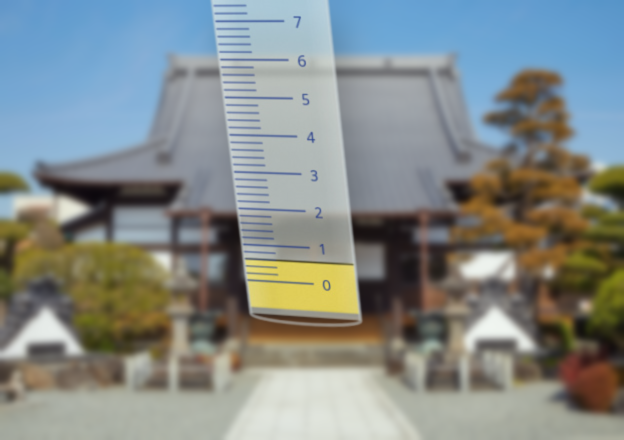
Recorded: value=0.6 unit=mL
